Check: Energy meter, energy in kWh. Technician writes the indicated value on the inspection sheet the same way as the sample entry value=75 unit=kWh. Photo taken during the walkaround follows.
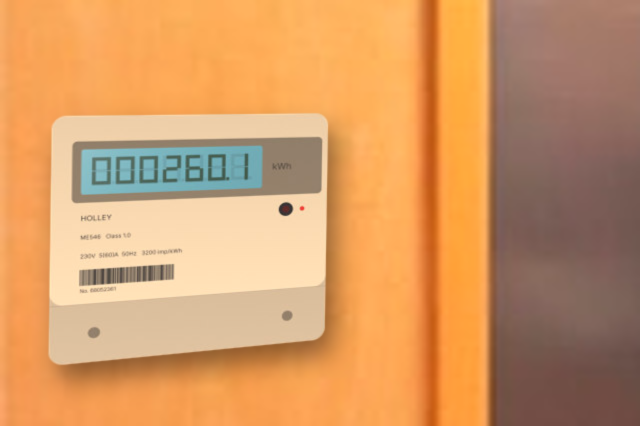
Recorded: value=260.1 unit=kWh
